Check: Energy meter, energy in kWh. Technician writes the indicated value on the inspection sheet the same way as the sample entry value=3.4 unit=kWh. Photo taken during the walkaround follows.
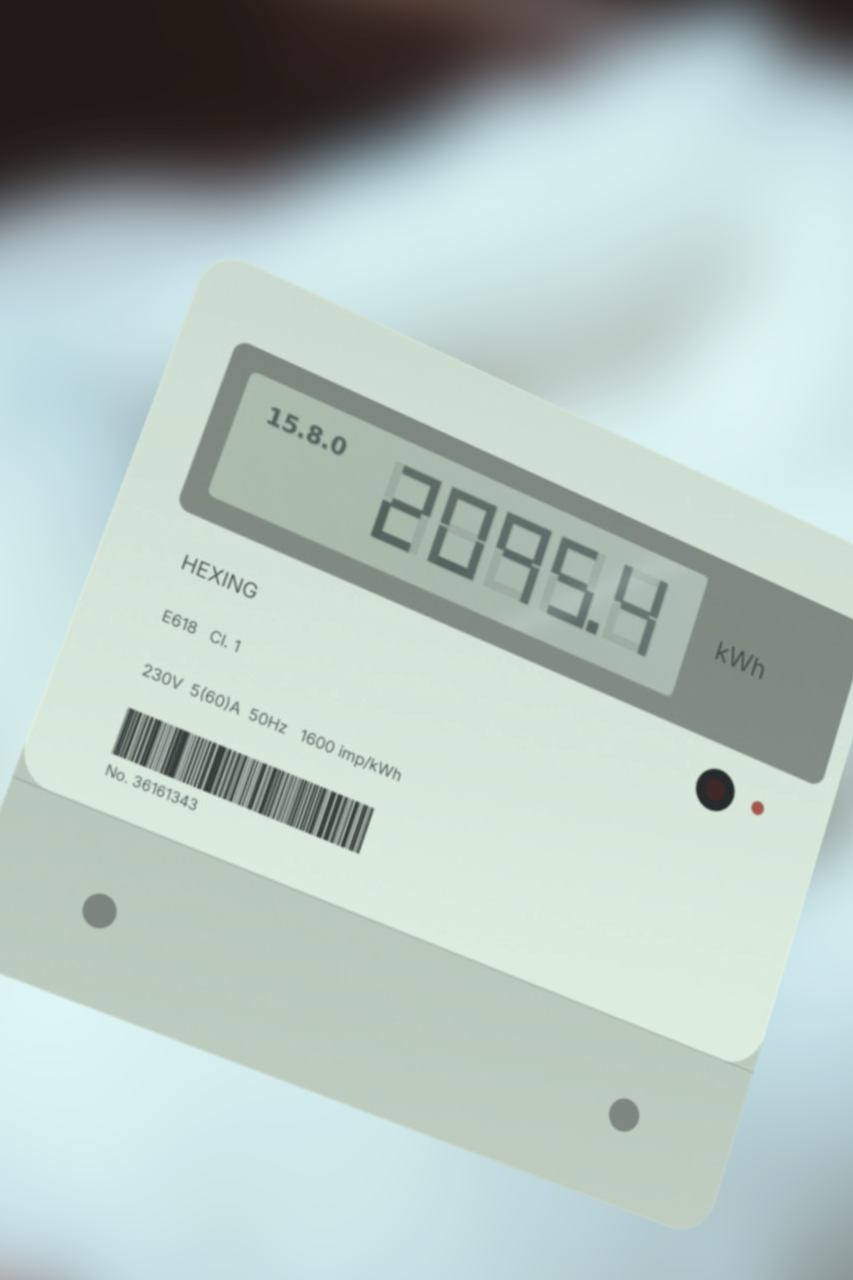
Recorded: value=2095.4 unit=kWh
